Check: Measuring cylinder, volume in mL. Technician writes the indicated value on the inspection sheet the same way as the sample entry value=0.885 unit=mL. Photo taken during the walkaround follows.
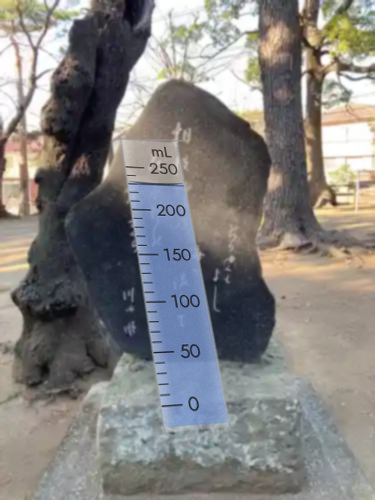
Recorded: value=230 unit=mL
